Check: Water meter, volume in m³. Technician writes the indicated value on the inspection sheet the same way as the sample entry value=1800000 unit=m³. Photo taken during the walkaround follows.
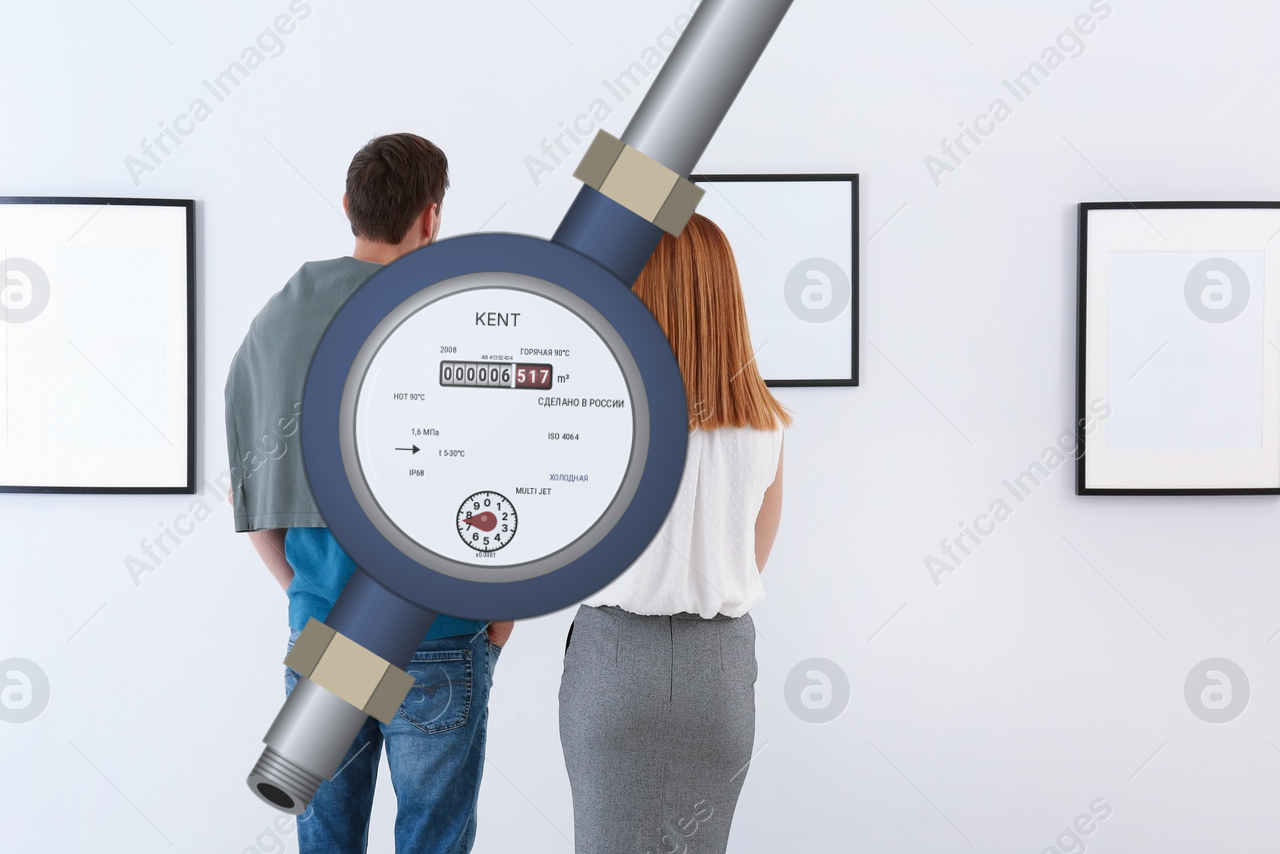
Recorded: value=6.5177 unit=m³
